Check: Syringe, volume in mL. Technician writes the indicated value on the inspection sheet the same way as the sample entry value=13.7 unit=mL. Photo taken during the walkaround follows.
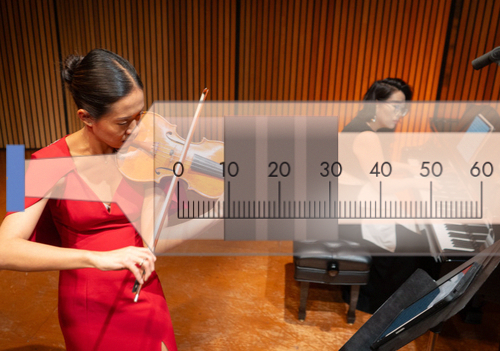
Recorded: value=9 unit=mL
